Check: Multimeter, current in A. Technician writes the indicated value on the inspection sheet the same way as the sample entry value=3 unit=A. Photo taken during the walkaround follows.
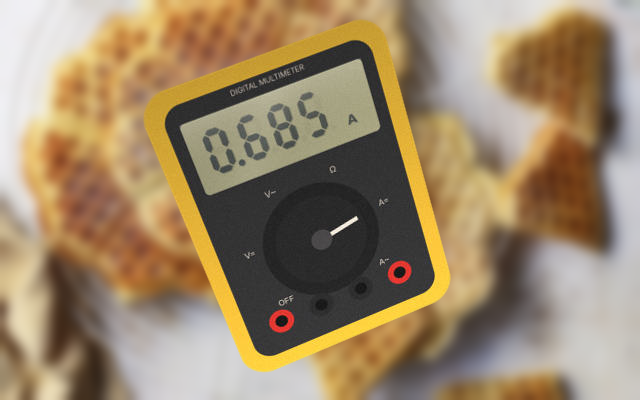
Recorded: value=0.685 unit=A
